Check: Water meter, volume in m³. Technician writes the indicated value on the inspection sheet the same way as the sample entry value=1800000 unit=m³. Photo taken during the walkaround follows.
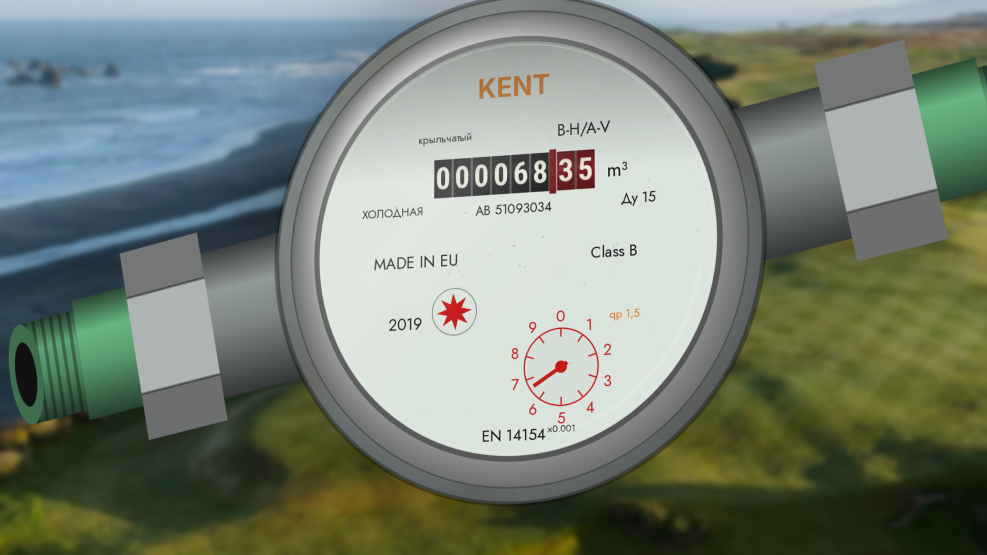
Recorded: value=68.356 unit=m³
